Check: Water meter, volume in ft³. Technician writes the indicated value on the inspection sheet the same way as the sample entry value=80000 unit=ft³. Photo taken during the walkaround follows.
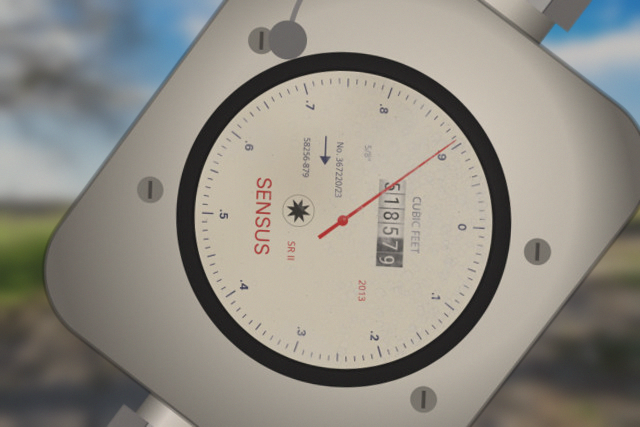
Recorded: value=518578.89 unit=ft³
